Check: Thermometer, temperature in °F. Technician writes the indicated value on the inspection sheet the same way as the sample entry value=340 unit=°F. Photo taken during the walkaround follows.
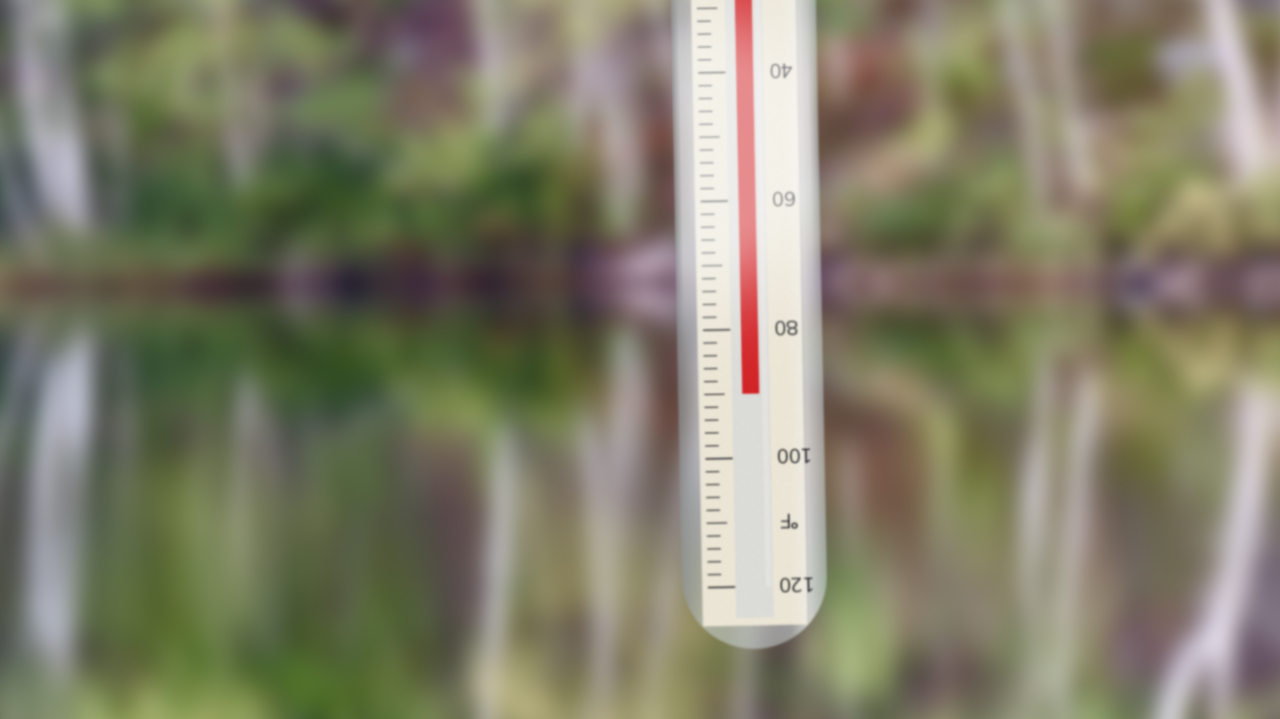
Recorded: value=90 unit=°F
